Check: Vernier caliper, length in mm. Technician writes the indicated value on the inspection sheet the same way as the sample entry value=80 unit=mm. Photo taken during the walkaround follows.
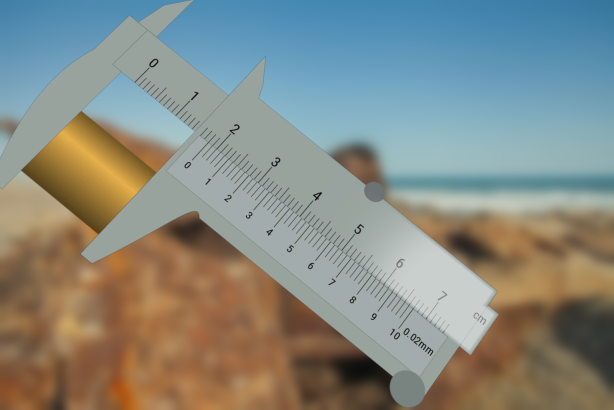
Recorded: value=18.0 unit=mm
